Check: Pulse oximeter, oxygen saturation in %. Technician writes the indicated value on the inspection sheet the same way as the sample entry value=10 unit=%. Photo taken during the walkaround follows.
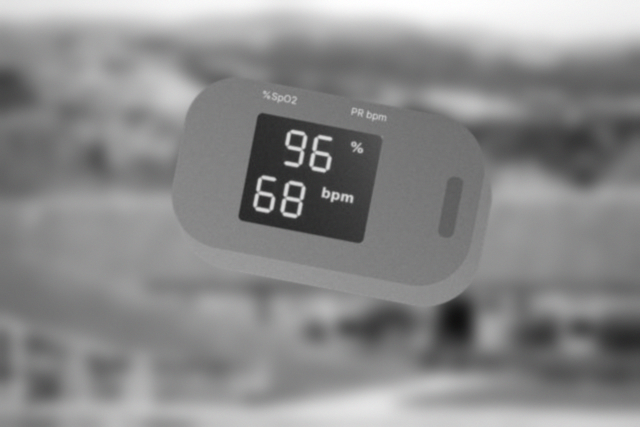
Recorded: value=96 unit=%
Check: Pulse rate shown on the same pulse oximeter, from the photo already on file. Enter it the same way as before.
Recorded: value=68 unit=bpm
